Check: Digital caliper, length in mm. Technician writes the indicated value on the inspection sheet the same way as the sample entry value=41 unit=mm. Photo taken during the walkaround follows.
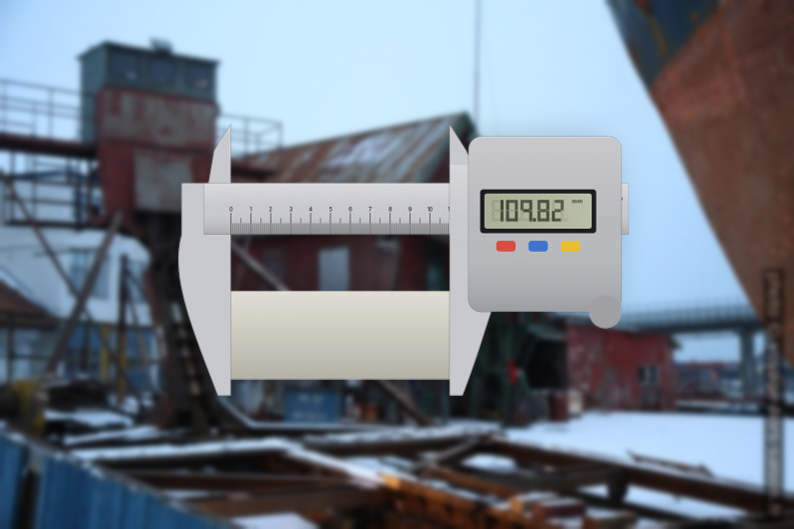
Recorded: value=109.82 unit=mm
